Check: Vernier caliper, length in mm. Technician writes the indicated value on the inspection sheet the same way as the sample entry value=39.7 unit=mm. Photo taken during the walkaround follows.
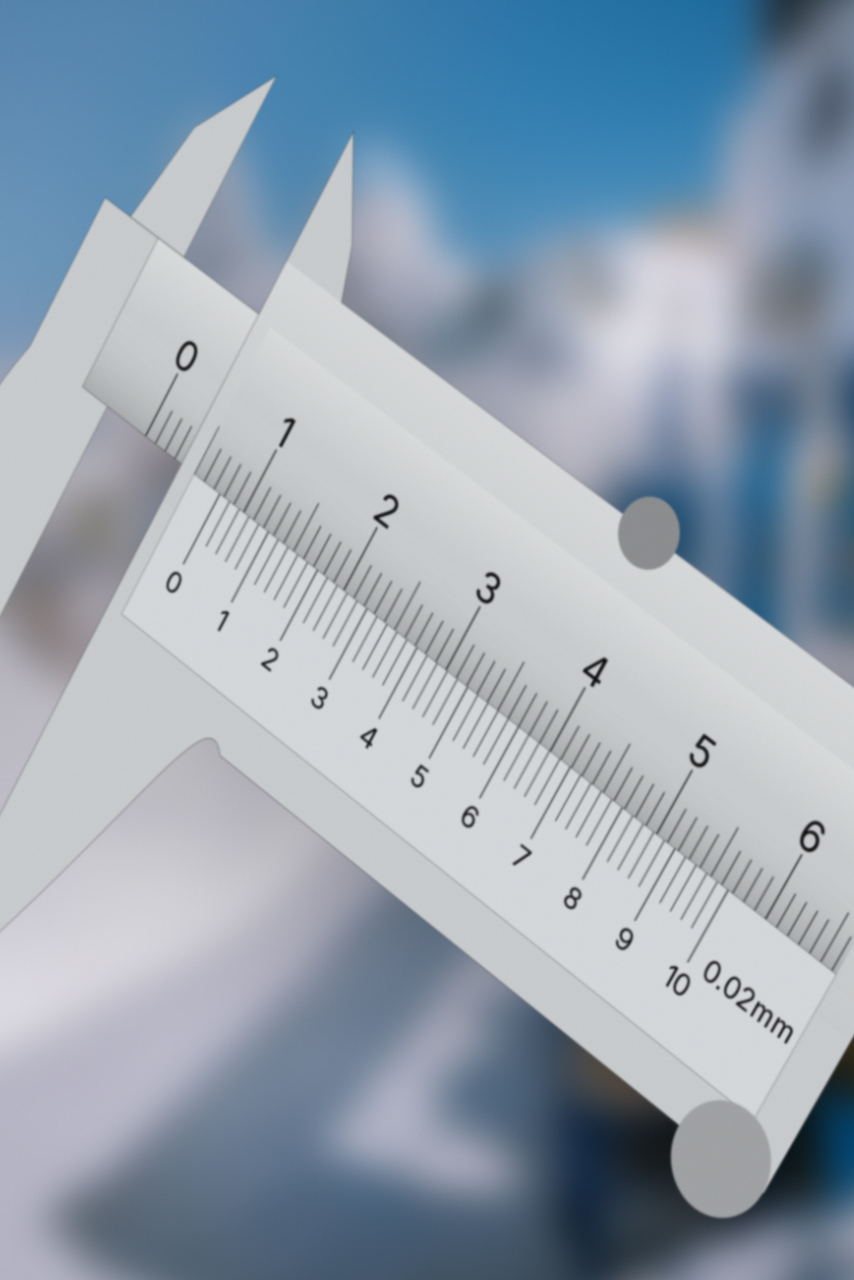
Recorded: value=7.6 unit=mm
